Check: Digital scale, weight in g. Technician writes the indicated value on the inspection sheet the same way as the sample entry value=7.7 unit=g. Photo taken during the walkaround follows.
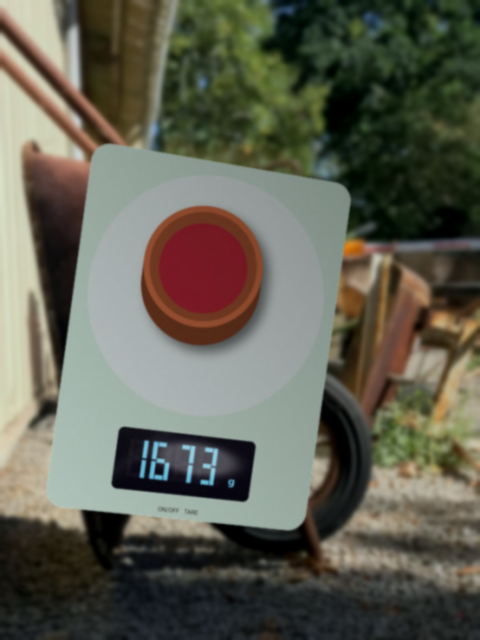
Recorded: value=1673 unit=g
